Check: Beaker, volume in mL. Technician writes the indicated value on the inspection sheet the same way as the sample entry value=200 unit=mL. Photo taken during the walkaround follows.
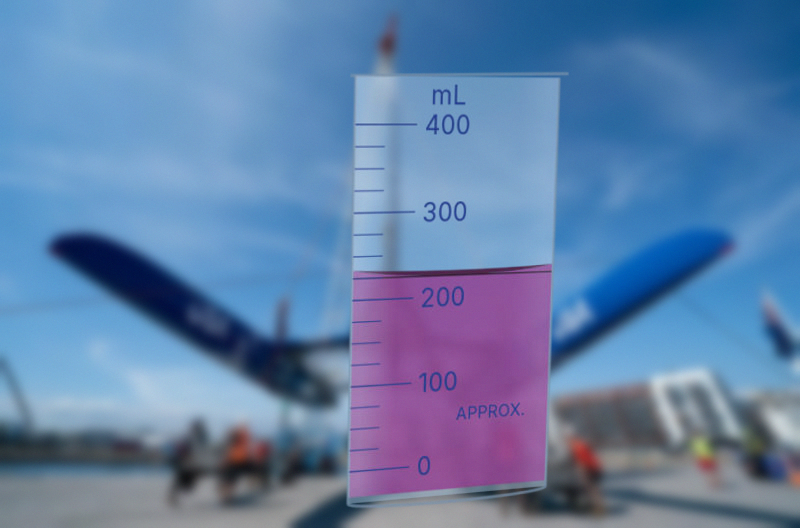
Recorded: value=225 unit=mL
